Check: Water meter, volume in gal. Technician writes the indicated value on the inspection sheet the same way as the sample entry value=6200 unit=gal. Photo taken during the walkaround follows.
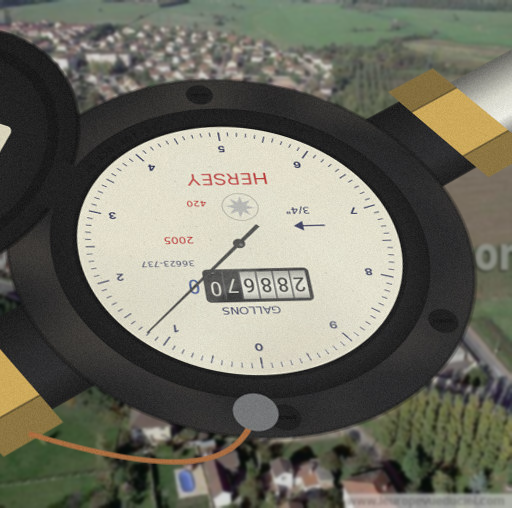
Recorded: value=2886701.2 unit=gal
